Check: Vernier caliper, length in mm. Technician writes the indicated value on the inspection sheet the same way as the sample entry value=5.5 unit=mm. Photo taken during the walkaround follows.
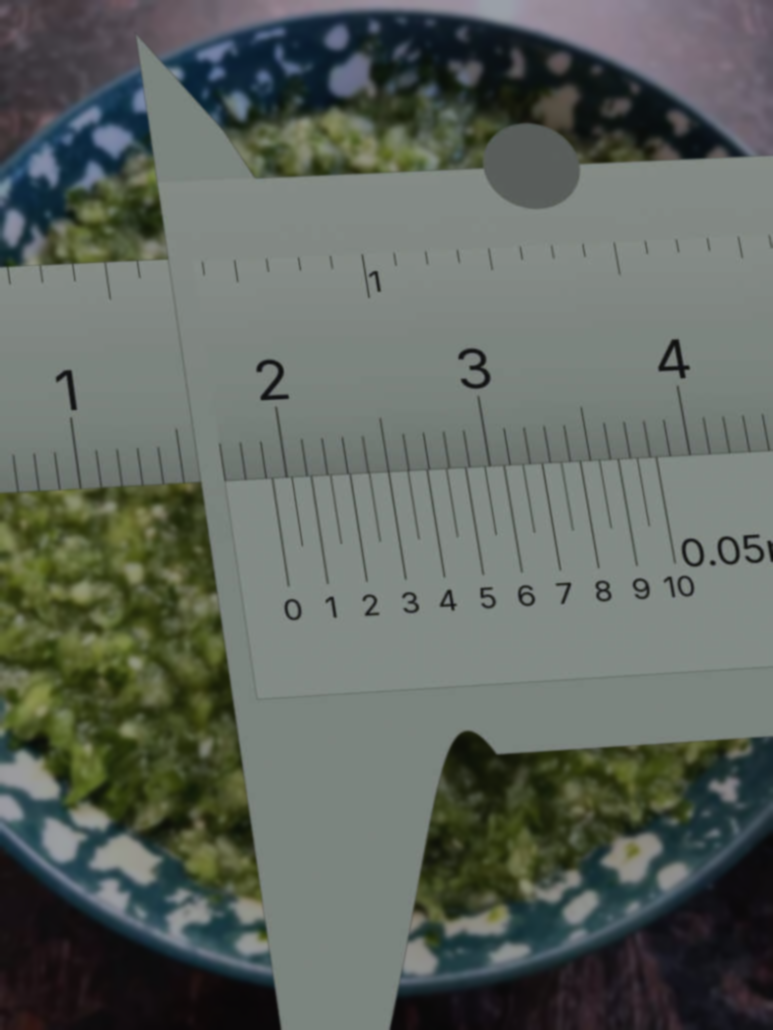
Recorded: value=19.3 unit=mm
